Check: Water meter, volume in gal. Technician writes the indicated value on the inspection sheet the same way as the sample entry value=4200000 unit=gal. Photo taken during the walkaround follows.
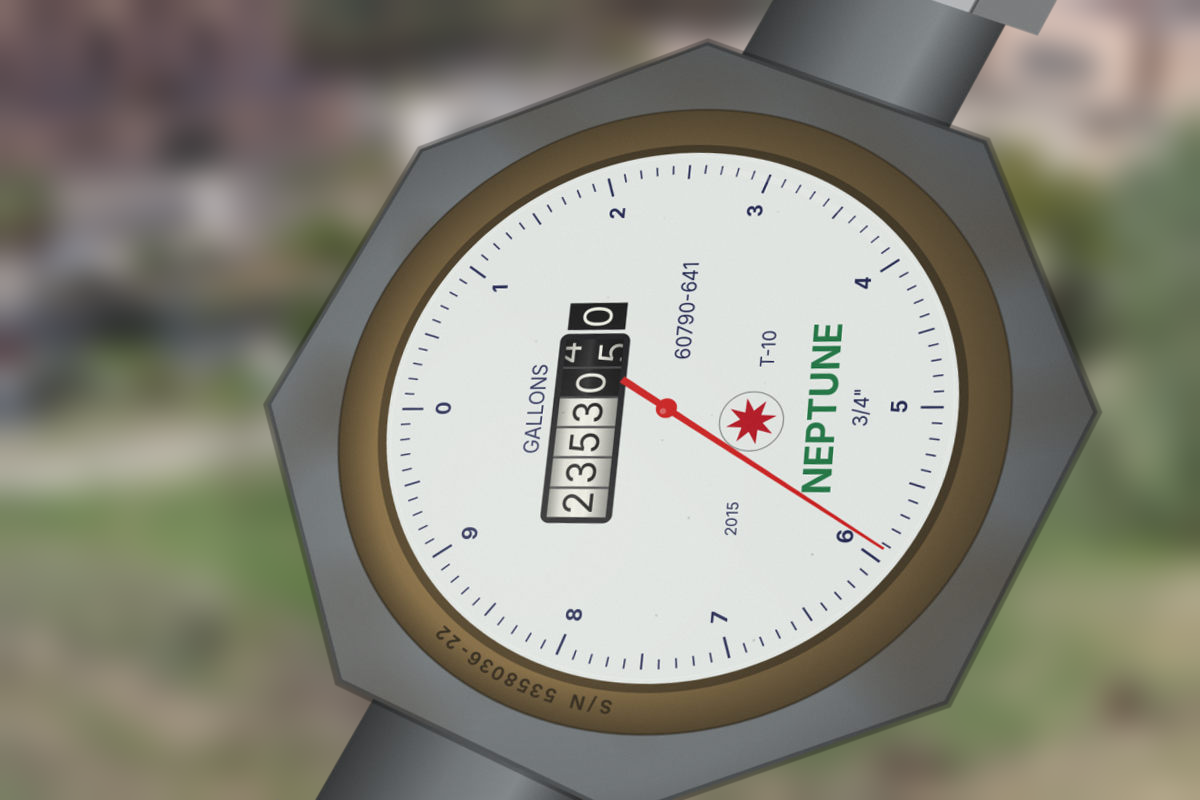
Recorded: value=2353045.9 unit=gal
